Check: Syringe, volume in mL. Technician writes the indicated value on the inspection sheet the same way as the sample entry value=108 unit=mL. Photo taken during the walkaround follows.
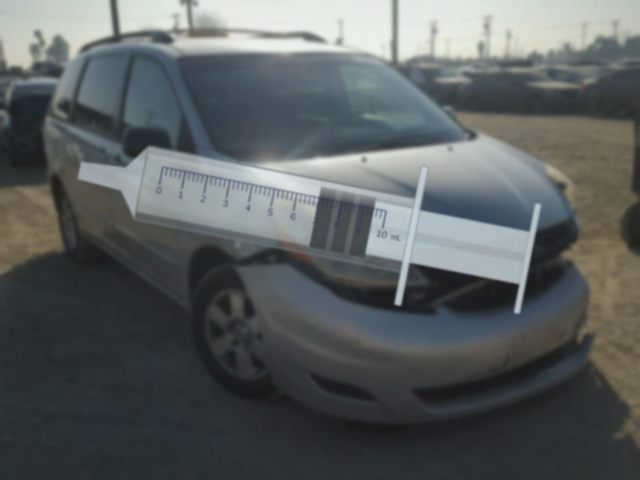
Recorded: value=7 unit=mL
